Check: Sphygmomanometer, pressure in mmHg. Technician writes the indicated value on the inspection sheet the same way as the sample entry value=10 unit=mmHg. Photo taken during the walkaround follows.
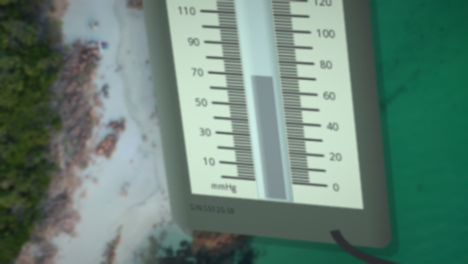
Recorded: value=70 unit=mmHg
